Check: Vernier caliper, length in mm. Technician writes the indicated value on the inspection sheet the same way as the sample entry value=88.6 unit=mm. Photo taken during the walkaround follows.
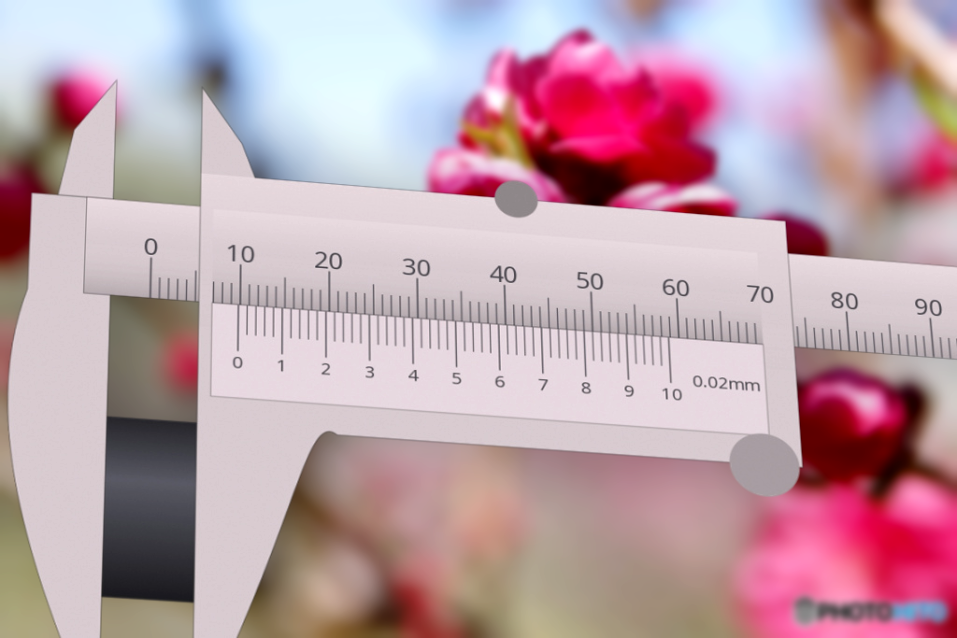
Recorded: value=9.8 unit=mm
